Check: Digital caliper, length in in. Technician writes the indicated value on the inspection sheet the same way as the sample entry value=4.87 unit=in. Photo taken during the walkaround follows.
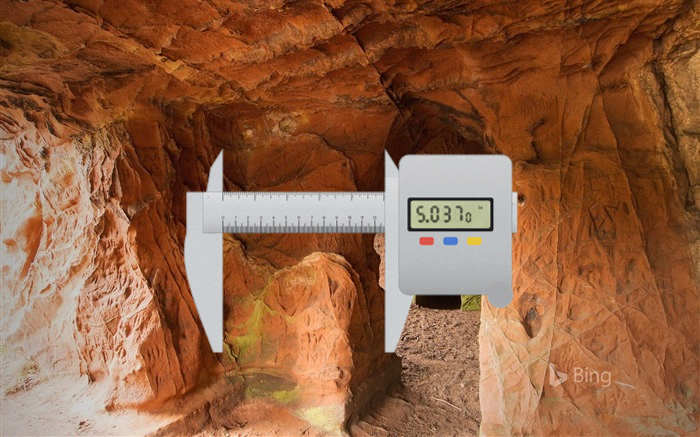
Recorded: value=5.0370 unit=in
